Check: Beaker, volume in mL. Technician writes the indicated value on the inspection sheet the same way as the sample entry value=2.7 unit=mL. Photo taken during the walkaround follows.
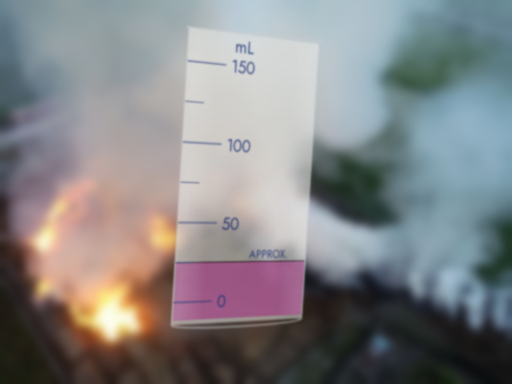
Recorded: value=25 unit=mL
